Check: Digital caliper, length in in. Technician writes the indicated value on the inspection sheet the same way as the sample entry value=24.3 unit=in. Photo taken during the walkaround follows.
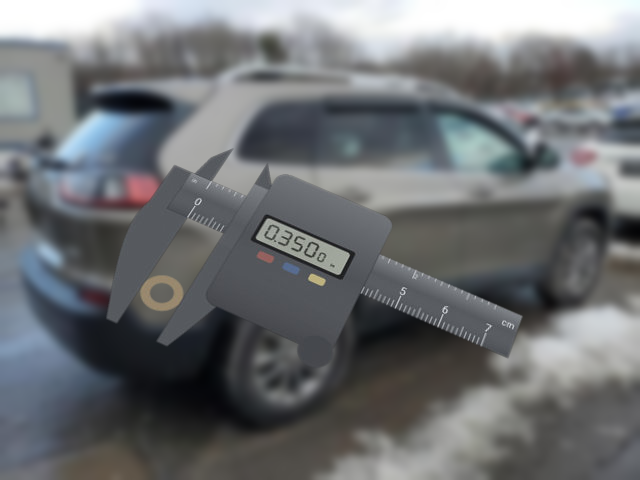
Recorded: value=0.3500 unit=in
